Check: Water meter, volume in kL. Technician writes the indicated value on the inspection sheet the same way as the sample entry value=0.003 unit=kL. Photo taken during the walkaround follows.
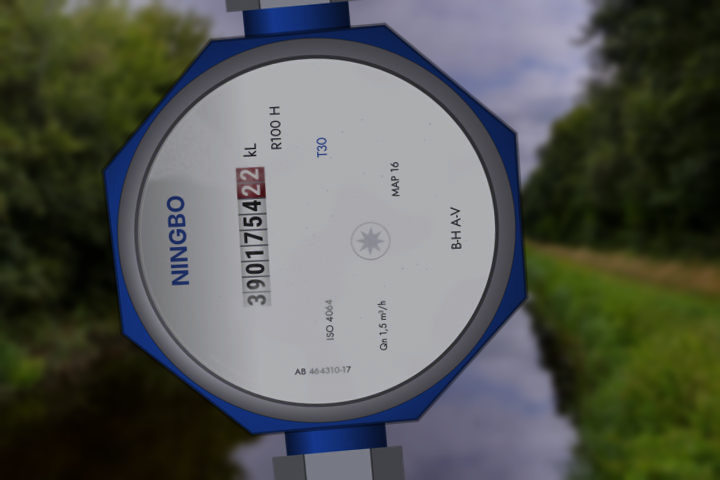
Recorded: value=3901754.22 unit=kL
